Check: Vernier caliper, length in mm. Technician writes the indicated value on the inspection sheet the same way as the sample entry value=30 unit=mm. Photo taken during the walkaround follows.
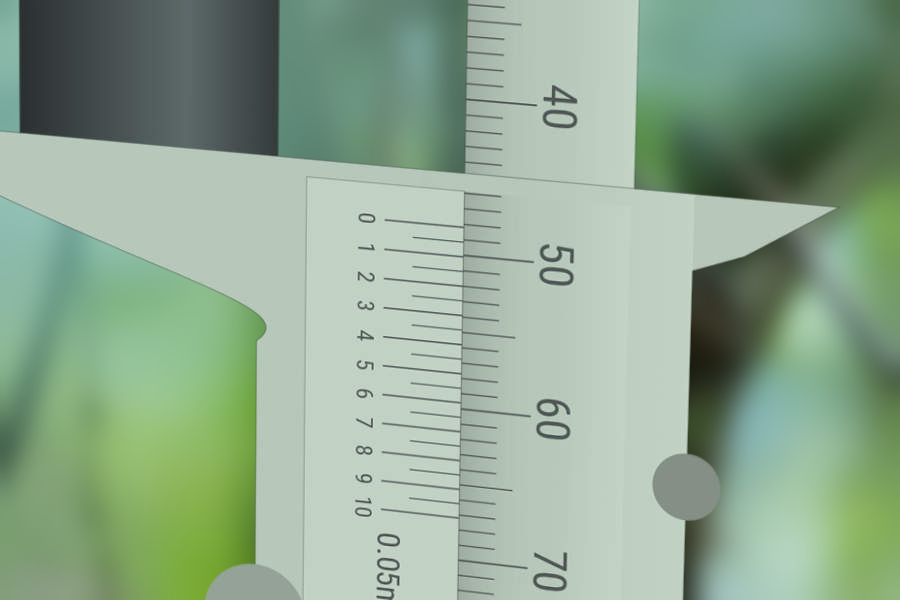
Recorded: value=48.2 unit=mm
